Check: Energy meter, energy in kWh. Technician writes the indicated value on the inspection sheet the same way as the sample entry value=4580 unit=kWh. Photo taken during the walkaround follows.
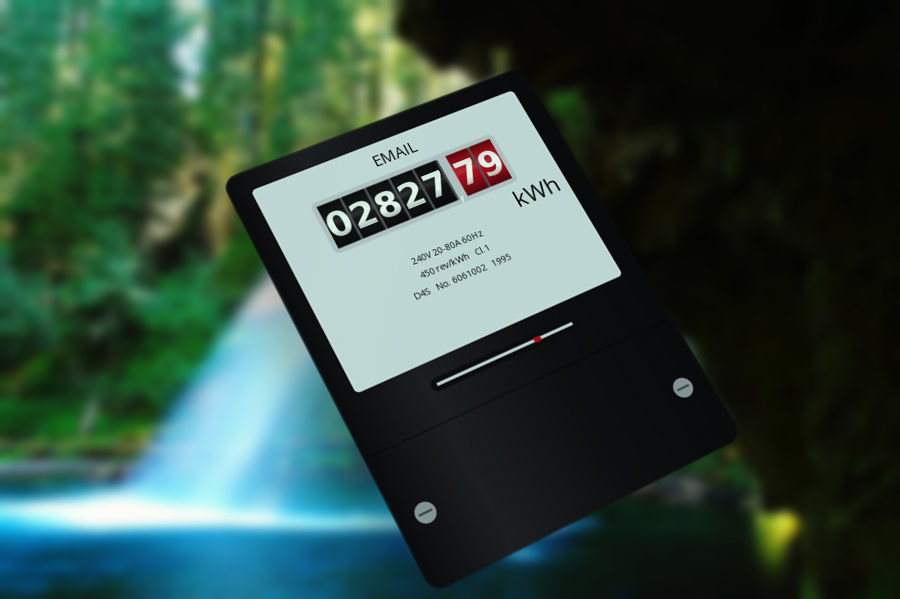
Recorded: value=2827.79 unit=kWh
